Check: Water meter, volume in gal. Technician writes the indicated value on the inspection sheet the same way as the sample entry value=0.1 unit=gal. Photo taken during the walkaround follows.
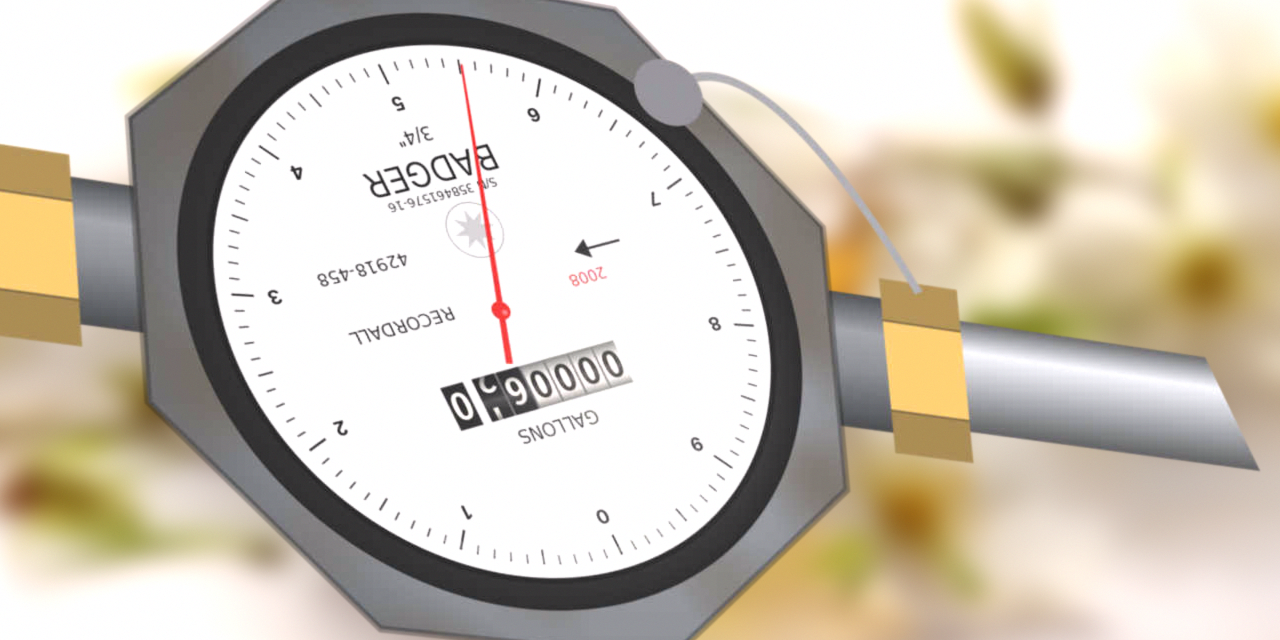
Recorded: value=615.5 unit=gal
